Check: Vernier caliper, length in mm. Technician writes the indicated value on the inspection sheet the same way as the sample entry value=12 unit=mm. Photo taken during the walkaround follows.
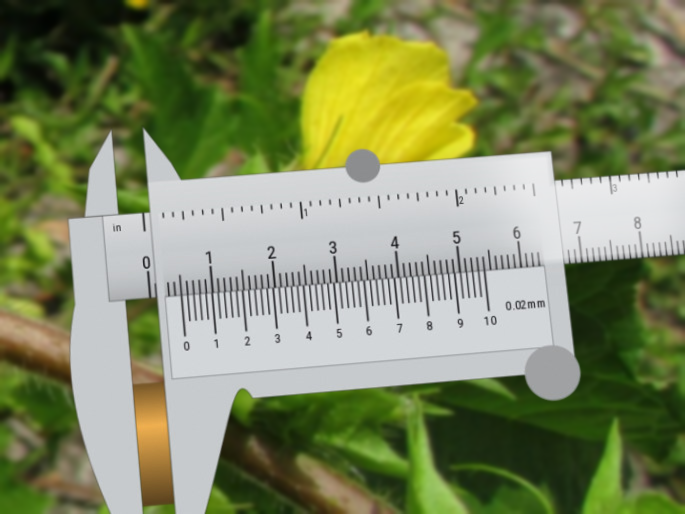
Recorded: value=5.0 unit=mm
